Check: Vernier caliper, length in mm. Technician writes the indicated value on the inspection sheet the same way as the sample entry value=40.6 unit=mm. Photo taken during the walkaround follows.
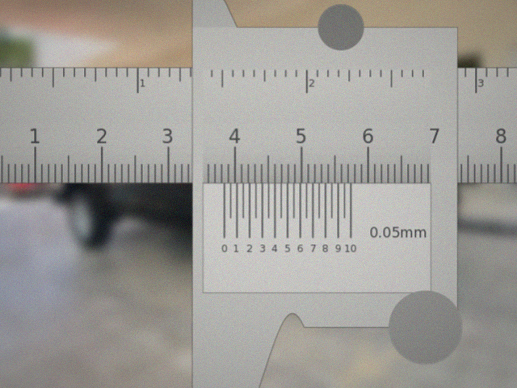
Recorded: value=38.4 unit=mm
